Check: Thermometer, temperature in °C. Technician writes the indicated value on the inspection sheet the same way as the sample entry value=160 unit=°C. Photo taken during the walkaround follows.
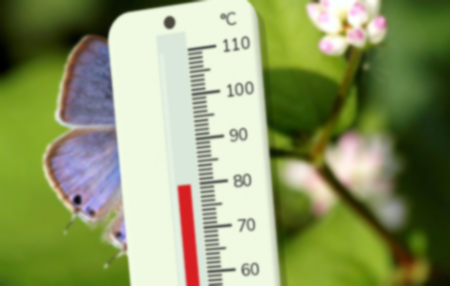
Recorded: value=80 unit=°C
